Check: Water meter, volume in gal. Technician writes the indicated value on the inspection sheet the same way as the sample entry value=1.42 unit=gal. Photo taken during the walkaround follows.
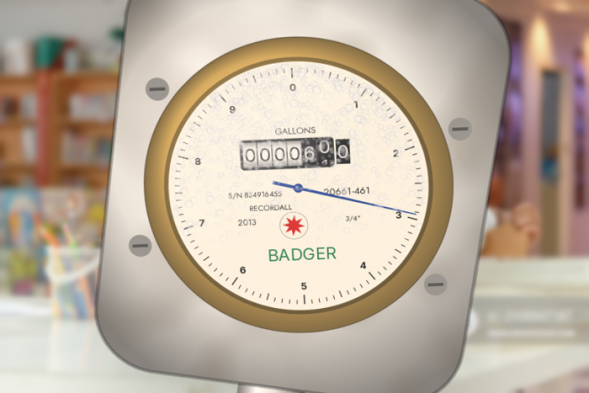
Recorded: value=602.9 unit=gal
